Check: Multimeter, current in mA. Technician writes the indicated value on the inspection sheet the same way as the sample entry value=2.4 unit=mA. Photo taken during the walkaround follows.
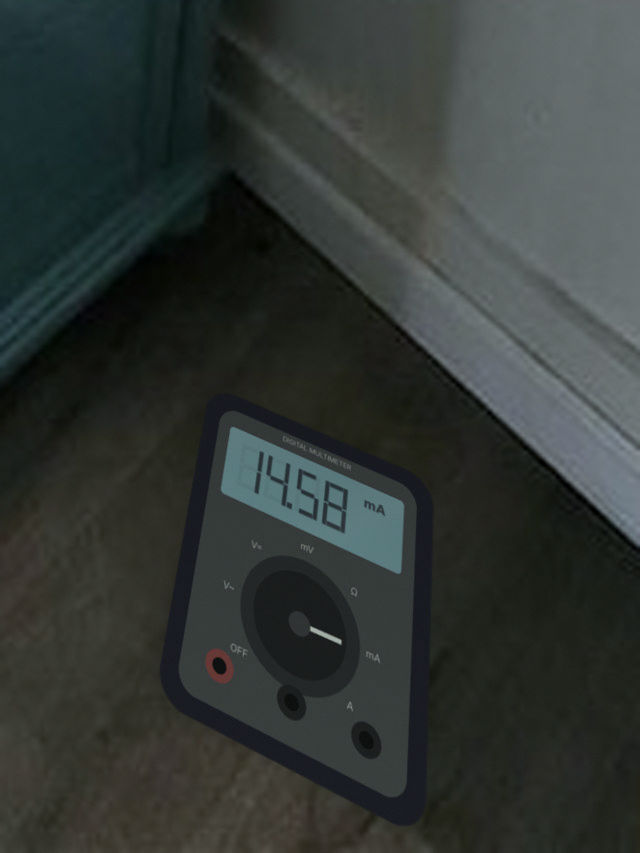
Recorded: value=14.58 unit=mA
